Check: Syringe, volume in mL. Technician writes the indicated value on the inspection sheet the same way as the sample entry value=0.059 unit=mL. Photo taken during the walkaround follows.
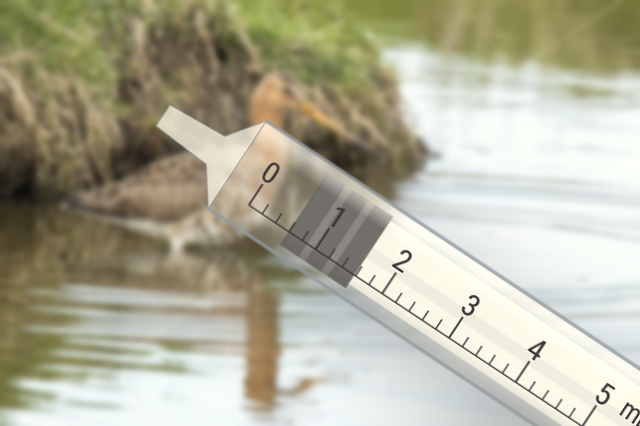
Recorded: value=0.6 unit=mL
